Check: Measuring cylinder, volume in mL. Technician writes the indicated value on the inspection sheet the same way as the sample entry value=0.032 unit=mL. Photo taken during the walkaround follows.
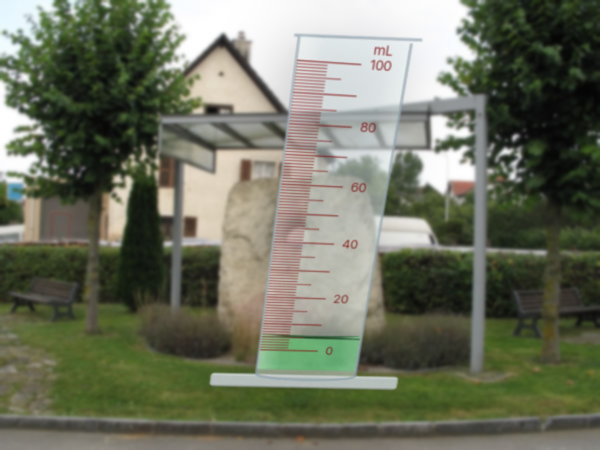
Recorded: value=5 unit=mL
